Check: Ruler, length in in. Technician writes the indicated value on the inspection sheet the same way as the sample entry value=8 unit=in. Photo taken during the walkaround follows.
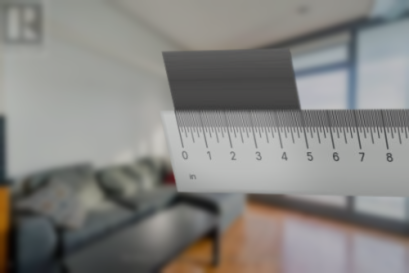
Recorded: value=5 unit=in
